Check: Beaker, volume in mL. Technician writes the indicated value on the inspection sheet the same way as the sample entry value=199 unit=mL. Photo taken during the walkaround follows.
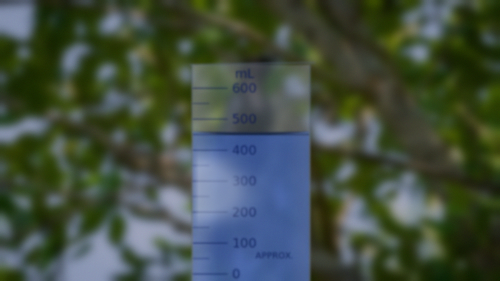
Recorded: value=450 unit=mL
